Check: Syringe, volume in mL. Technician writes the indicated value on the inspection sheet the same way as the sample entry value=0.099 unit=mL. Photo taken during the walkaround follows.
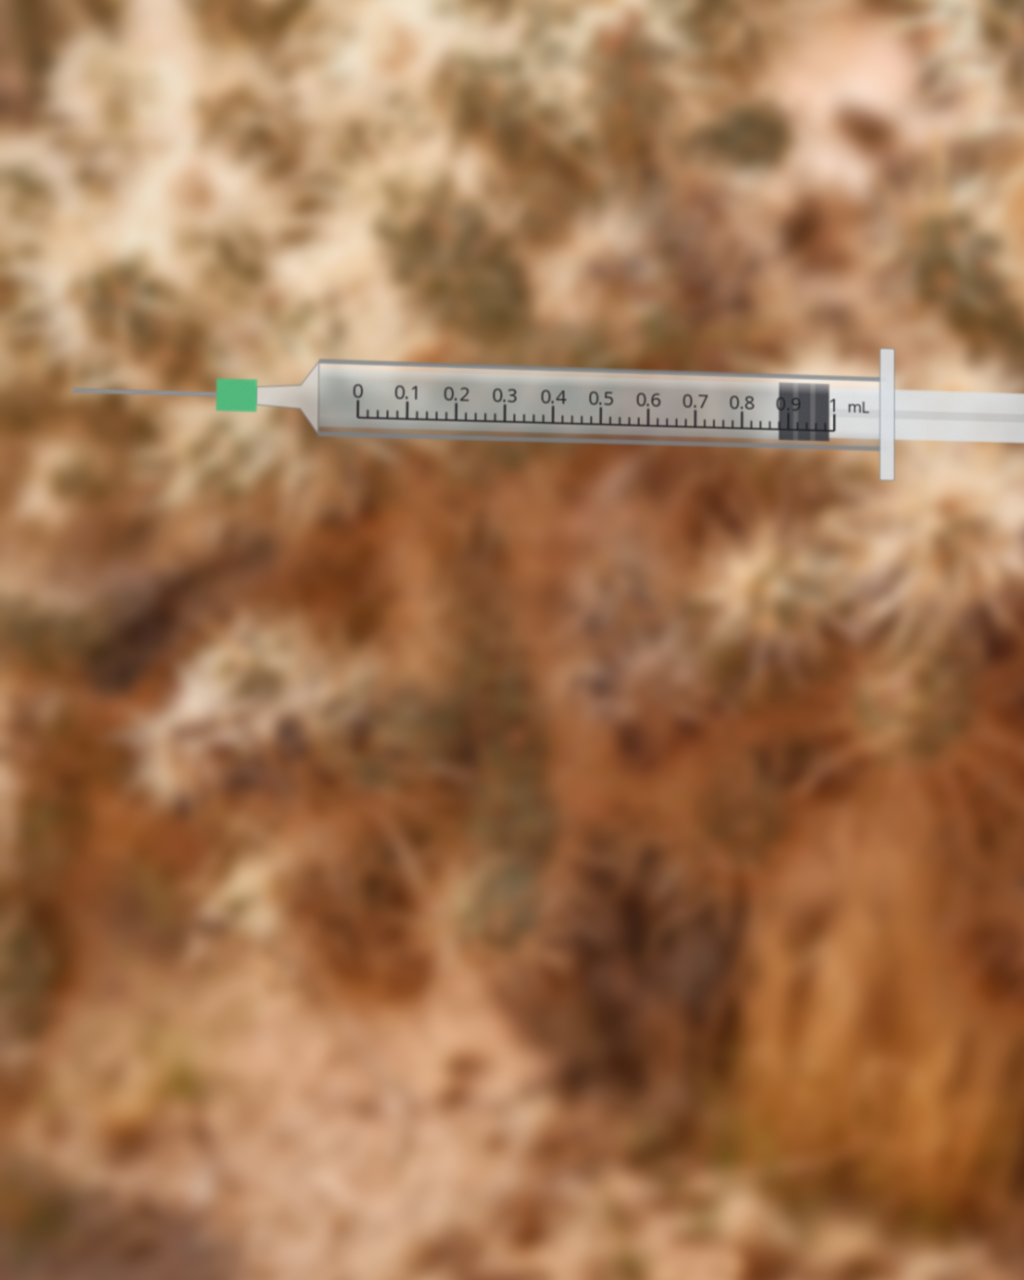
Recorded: value=0.88 unit=mL
